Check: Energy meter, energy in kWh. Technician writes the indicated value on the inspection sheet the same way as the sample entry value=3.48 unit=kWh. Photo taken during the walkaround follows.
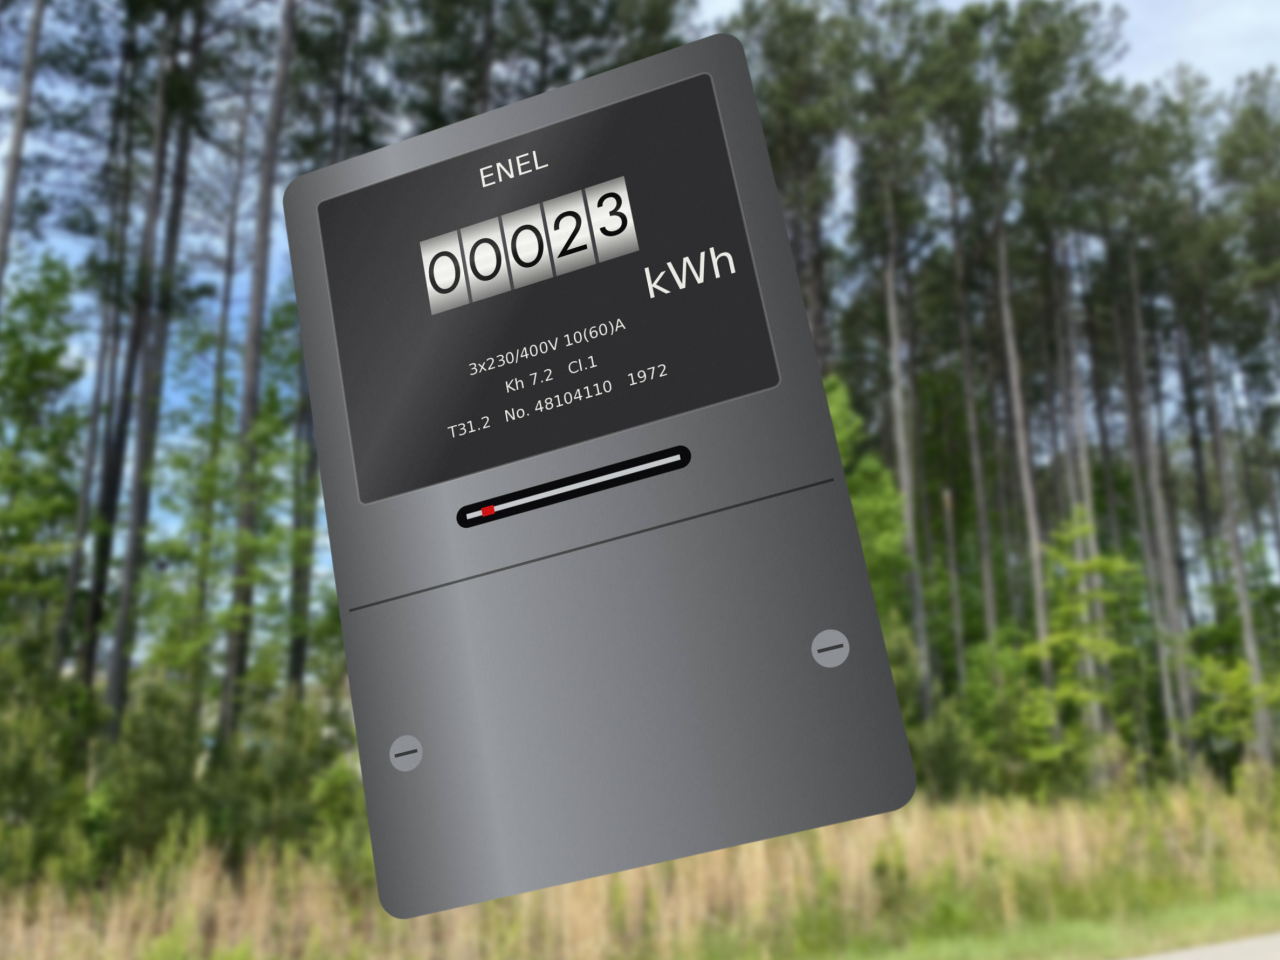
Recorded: value=23 unit=kWh
